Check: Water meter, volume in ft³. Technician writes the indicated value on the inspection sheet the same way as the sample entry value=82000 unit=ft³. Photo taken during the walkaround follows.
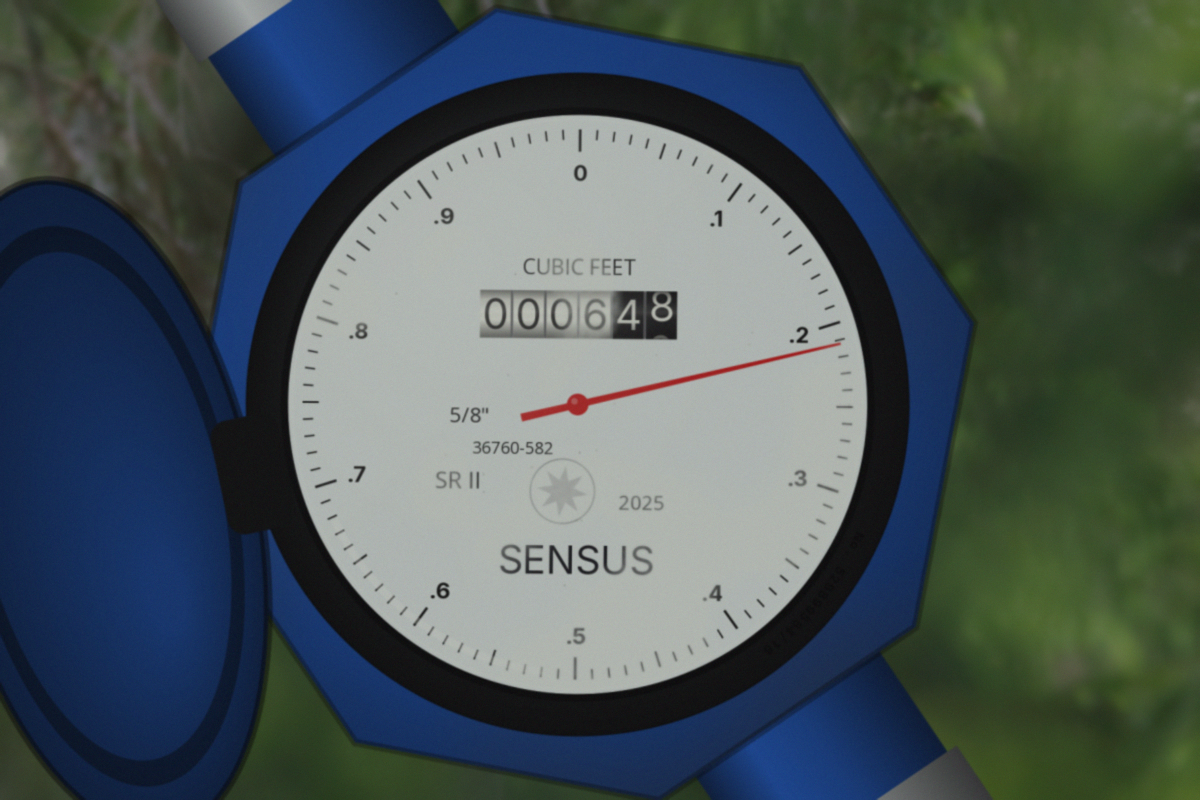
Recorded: value=648.21 unit=ft³
